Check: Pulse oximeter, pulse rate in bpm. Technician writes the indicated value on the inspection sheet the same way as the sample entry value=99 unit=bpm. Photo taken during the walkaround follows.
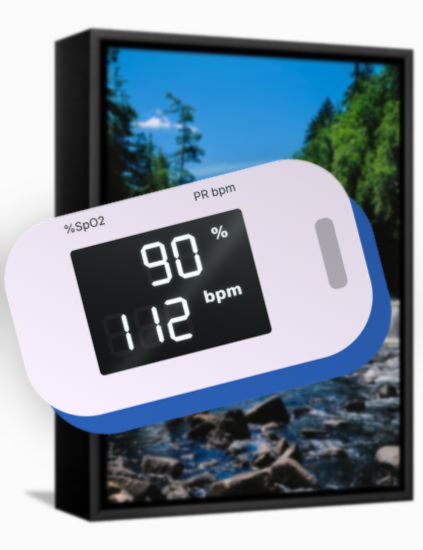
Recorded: value=112 unit=bpm
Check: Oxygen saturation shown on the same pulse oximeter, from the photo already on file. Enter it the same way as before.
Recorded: value=90 unit=%
